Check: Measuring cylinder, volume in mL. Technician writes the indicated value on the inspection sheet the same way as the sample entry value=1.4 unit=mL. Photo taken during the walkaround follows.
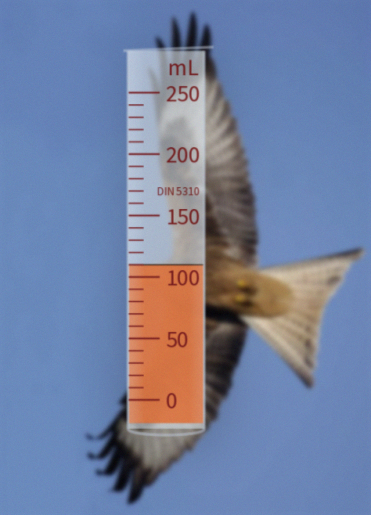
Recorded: value=110 unit=mL
